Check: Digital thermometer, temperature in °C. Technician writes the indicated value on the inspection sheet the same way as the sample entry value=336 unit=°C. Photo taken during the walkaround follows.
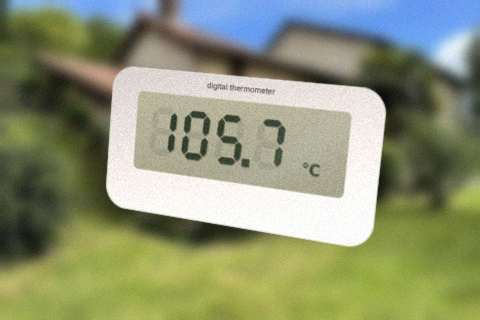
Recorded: value=105.7 unit=°C
